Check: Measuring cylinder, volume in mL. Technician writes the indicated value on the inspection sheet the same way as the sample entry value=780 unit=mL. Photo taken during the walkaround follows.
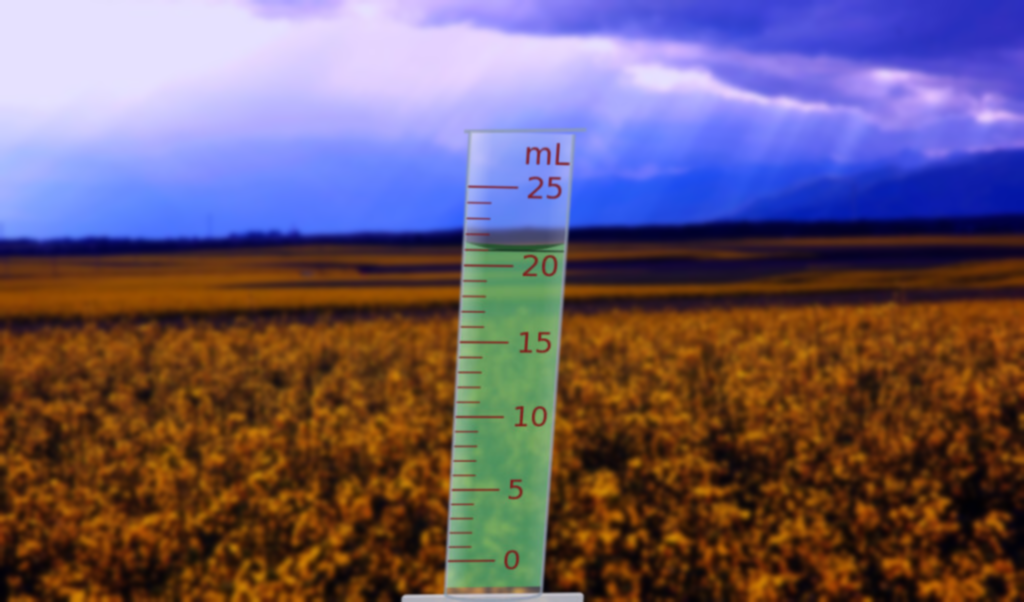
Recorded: value=21 unit=mL
